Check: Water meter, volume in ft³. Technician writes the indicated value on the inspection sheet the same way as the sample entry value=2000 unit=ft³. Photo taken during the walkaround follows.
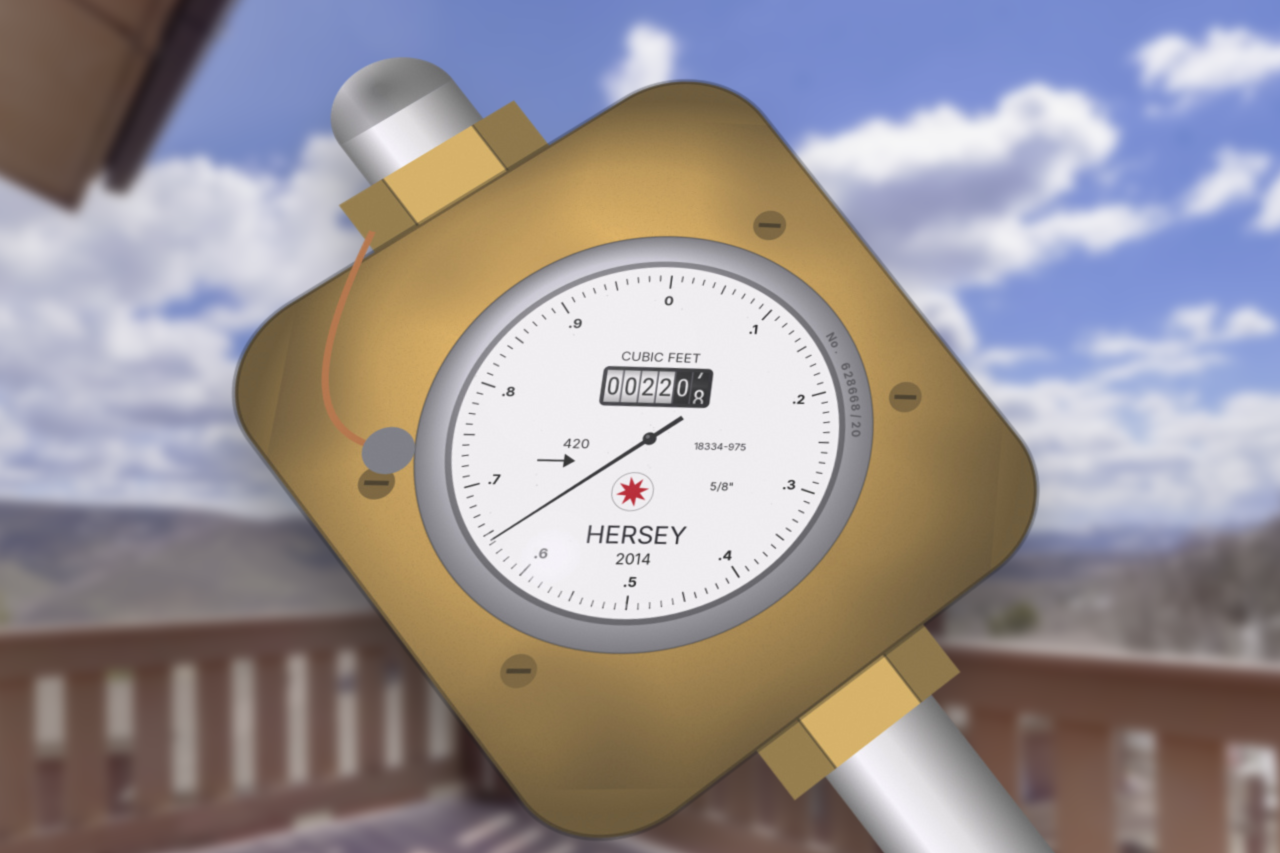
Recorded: value=2207.64 unit=ft³
